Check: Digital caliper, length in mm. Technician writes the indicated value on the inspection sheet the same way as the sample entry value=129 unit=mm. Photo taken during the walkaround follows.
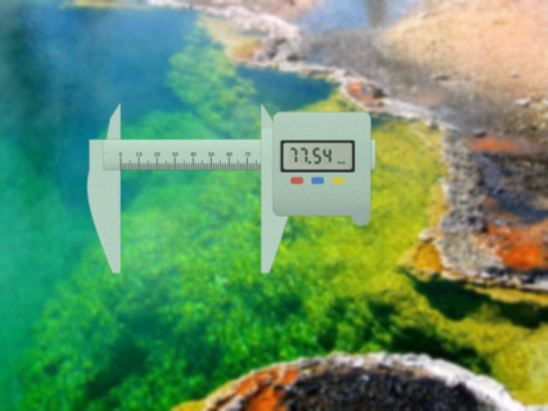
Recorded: value=77.54 unit=mm
